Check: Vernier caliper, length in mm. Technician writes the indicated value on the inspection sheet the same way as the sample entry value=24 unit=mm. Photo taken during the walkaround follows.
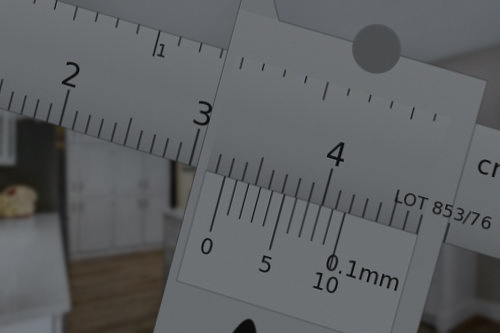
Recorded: value=32.7 unit=mm
